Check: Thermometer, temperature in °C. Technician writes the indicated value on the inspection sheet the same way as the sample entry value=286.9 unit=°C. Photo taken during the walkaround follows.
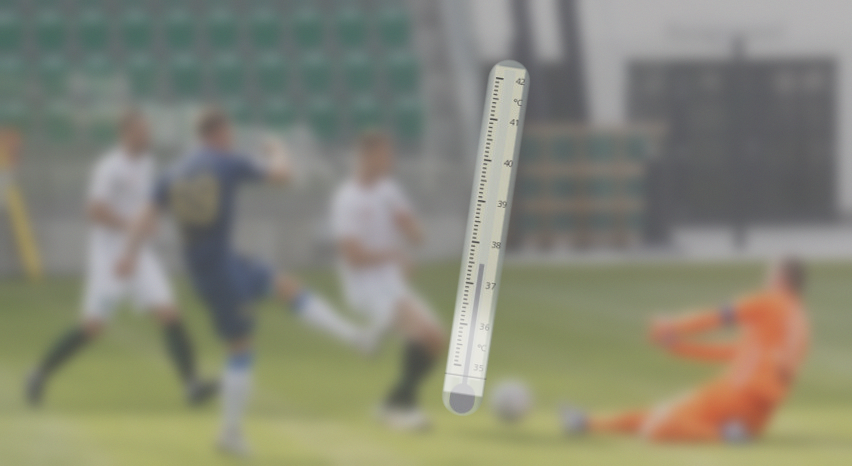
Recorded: value=37.5 unit=°C
